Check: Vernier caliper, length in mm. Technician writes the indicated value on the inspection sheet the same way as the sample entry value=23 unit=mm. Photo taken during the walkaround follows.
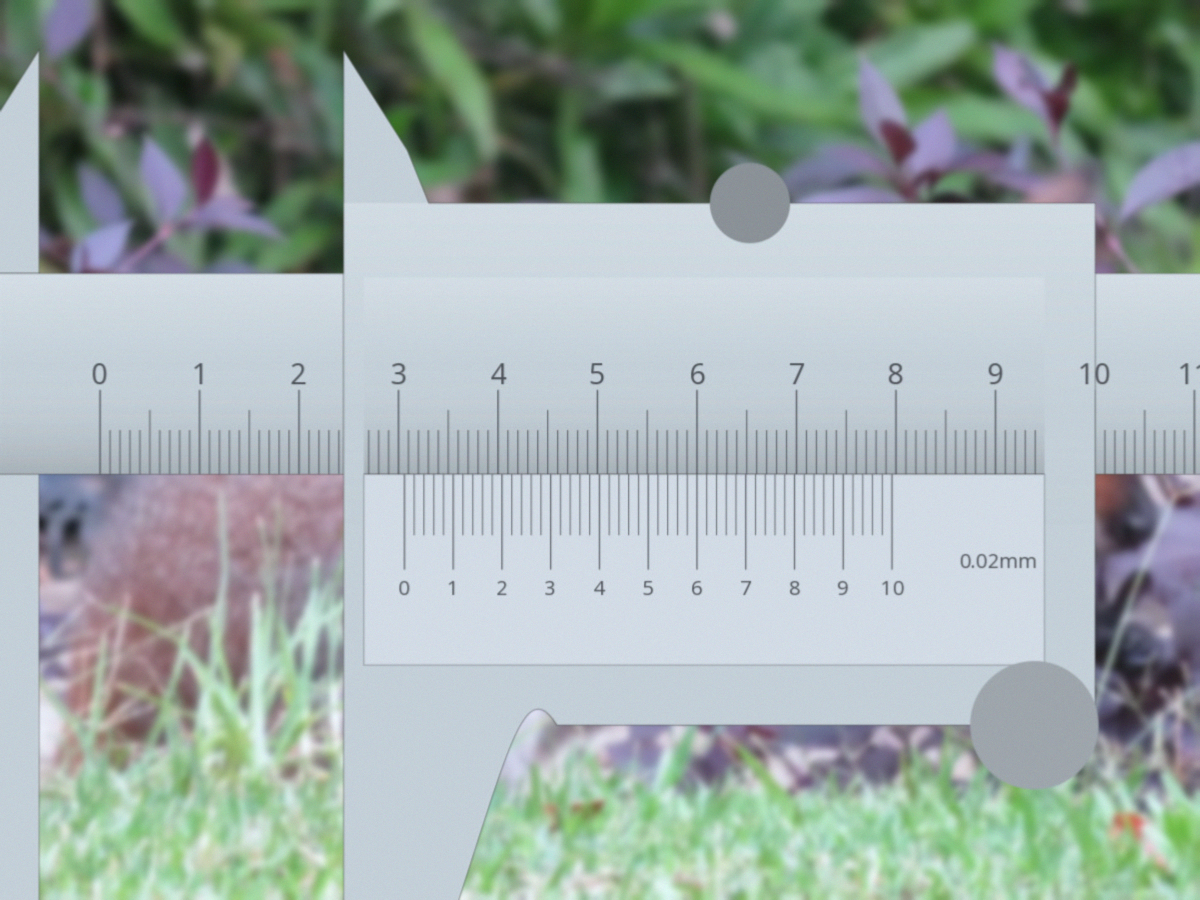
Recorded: value=30.6 unit=mm
